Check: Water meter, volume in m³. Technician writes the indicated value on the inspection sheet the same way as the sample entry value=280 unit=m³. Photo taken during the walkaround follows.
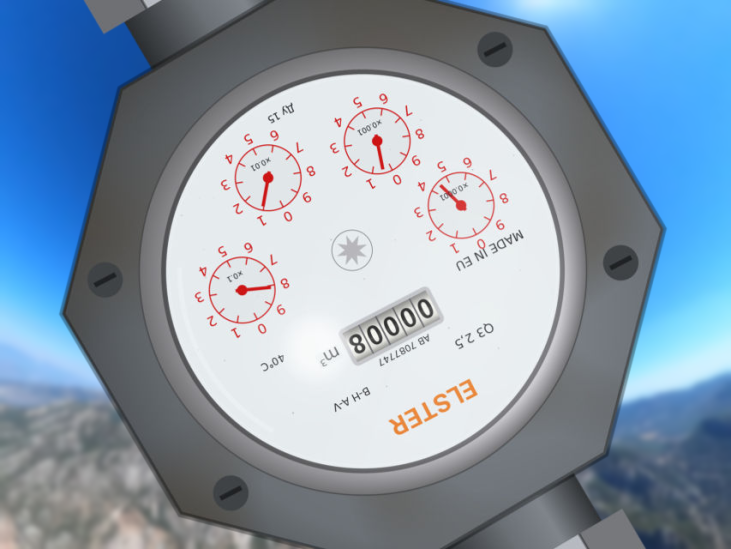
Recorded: value=8.8104 unit=m³
